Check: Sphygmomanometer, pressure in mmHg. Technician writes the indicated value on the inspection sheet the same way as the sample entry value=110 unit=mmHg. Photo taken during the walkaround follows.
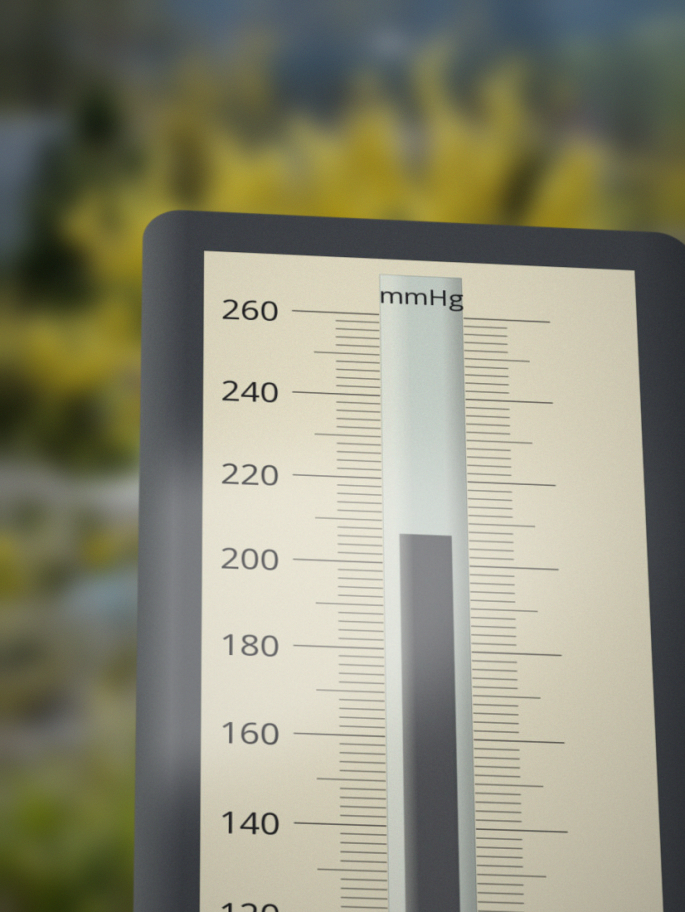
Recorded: value=207 unit=mmHg
